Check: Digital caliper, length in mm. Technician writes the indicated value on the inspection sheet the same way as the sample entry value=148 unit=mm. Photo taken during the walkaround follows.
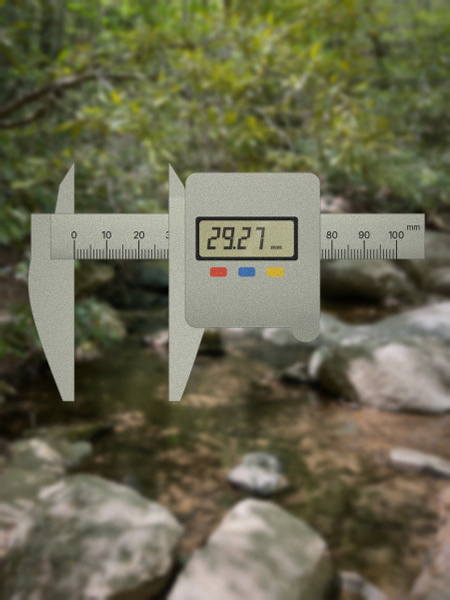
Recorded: value=29.27 unit=mm
